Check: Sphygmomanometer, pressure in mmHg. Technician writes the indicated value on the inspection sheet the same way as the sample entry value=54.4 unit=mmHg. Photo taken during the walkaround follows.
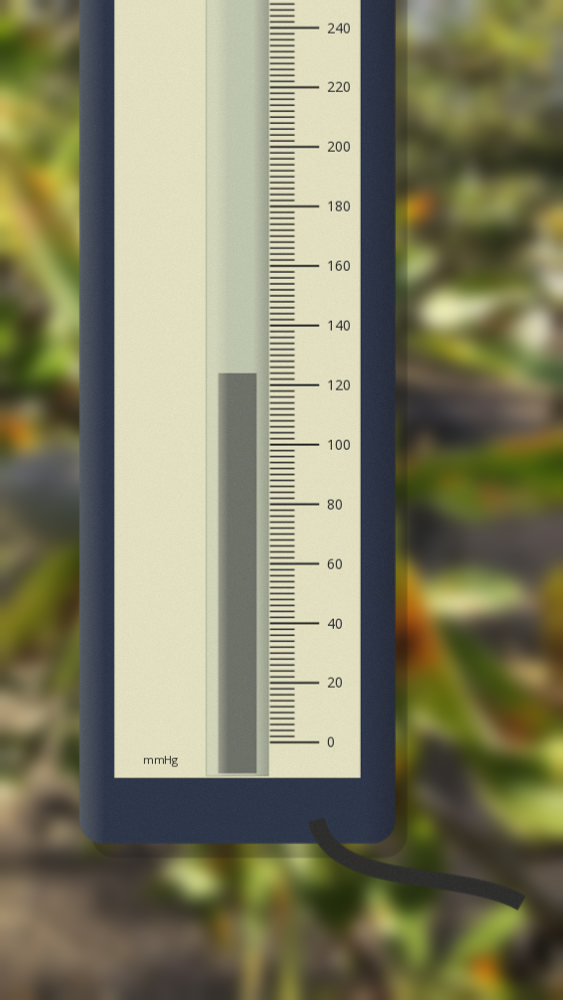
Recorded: value=124 unit=mmHg
